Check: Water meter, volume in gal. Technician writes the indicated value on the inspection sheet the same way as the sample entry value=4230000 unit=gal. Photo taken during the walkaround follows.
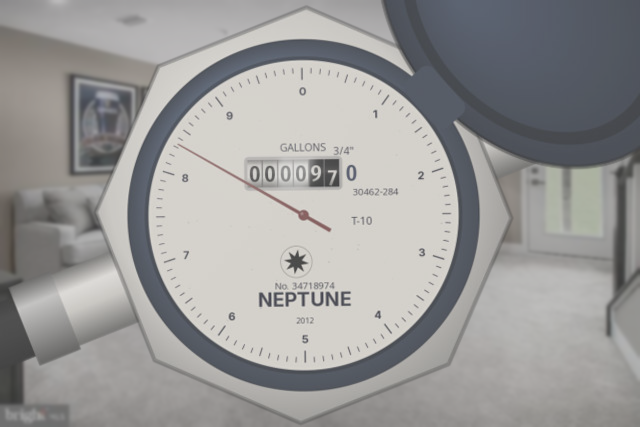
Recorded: value=968.3 unit=gal
